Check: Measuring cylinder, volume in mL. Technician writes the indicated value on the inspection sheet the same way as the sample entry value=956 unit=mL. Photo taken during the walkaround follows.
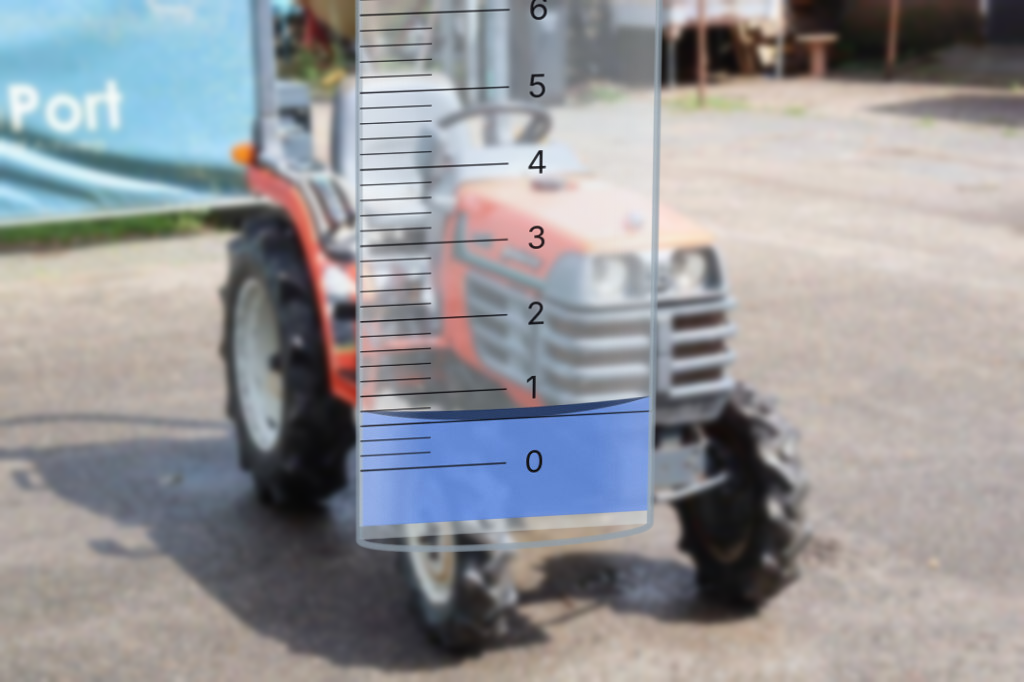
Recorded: value=0.6 unit=mL
